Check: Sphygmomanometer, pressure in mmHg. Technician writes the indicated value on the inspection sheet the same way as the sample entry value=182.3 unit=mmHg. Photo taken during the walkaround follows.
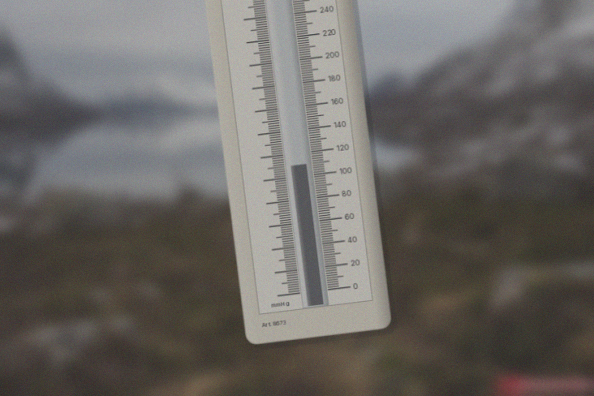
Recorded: value=110 unit=mmHg
